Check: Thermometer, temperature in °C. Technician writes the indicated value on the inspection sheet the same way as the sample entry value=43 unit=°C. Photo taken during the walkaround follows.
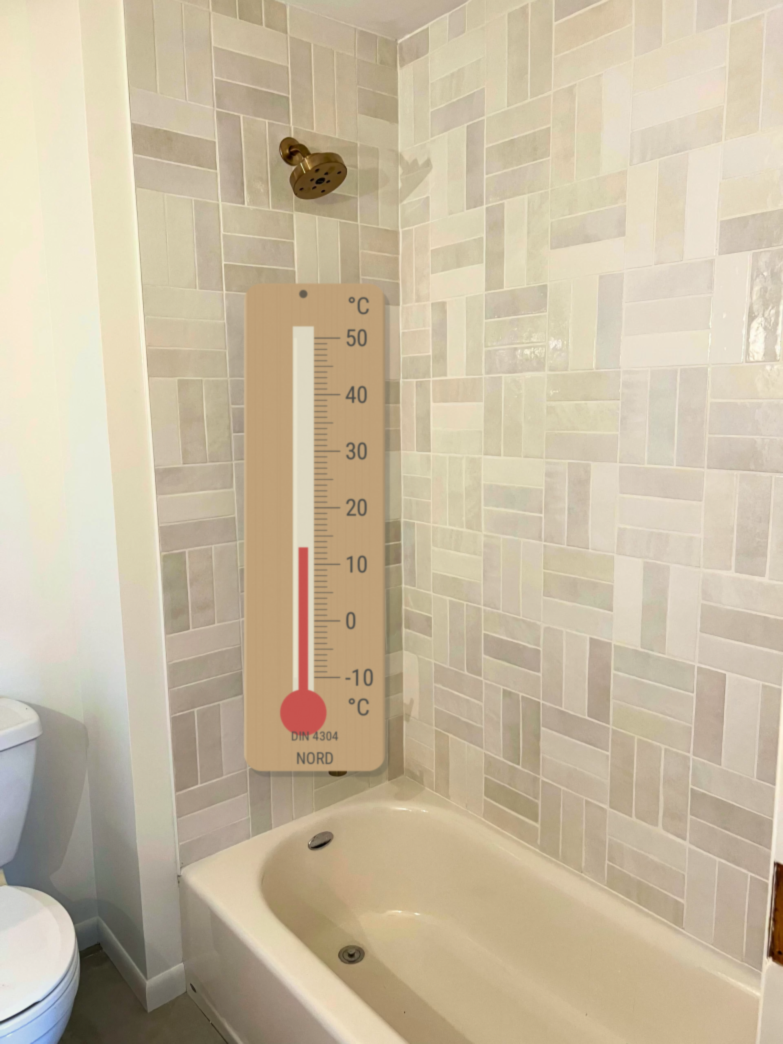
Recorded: value=13 unit=°C
